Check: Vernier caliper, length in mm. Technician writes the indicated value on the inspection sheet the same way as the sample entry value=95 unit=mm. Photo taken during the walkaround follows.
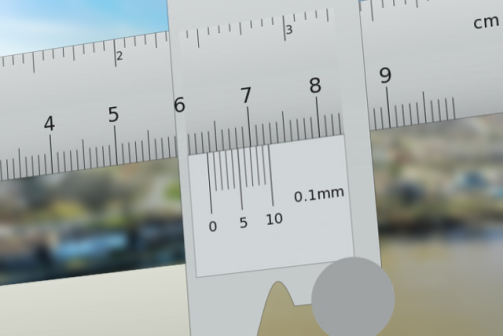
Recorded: value=63.6 unit=mm
